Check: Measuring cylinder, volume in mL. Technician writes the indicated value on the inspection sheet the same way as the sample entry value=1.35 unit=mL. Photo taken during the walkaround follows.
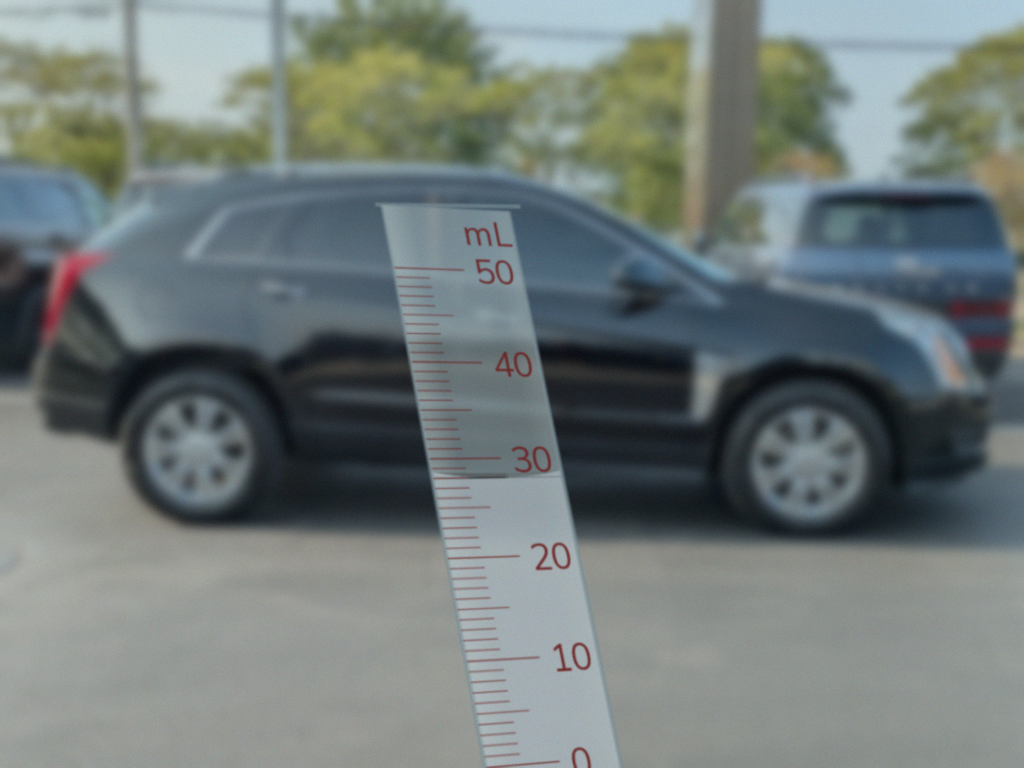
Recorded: value=28 unit=mL
